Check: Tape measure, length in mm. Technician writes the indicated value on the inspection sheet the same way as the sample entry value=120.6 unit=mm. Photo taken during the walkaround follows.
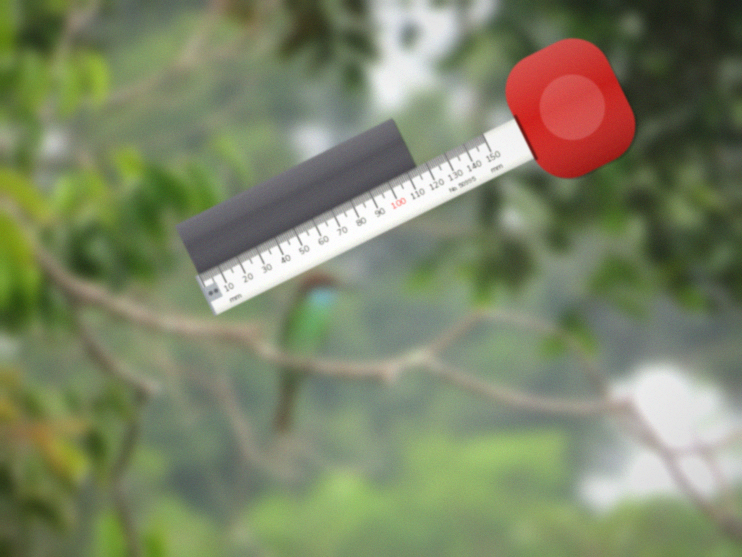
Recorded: value=115 unit=mm
